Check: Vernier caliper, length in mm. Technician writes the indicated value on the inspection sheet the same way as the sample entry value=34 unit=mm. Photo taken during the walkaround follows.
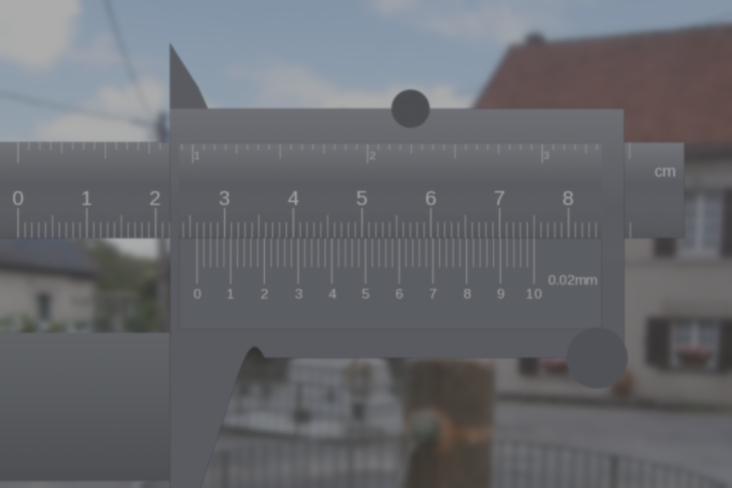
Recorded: value=26.0 unit=mm
